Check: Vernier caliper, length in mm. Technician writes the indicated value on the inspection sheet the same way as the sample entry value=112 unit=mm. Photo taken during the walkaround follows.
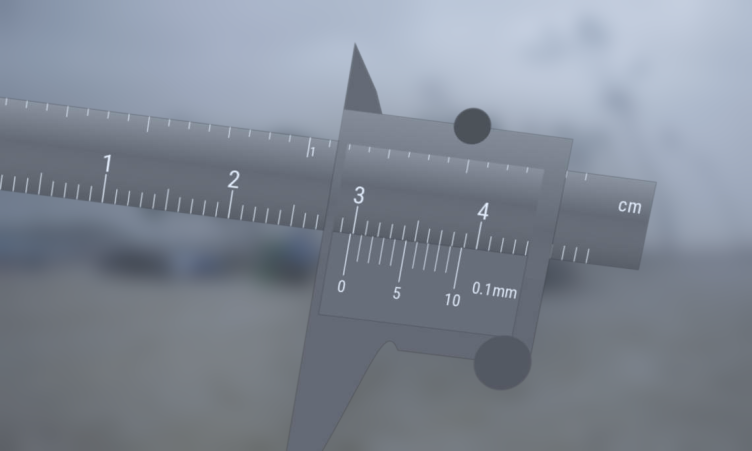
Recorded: value=29.8 unit=mm
